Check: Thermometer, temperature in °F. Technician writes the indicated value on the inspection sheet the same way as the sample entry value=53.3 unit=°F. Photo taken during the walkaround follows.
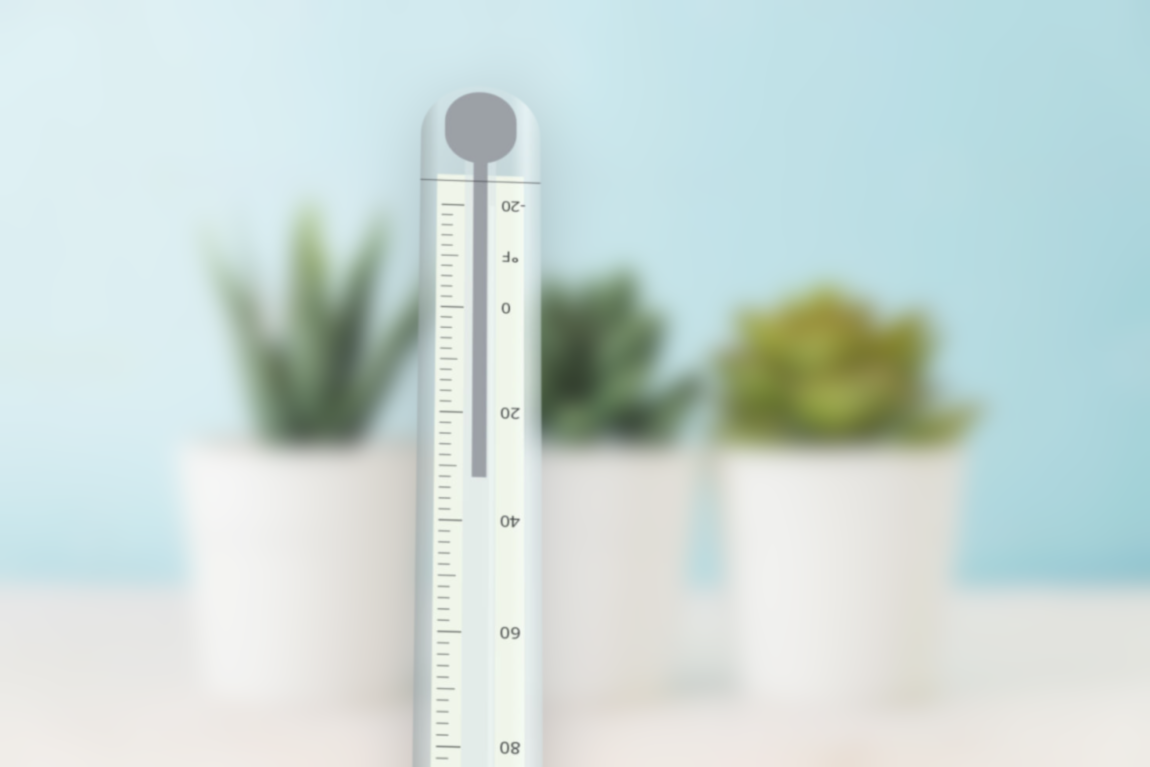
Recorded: value=32 unit=°F
